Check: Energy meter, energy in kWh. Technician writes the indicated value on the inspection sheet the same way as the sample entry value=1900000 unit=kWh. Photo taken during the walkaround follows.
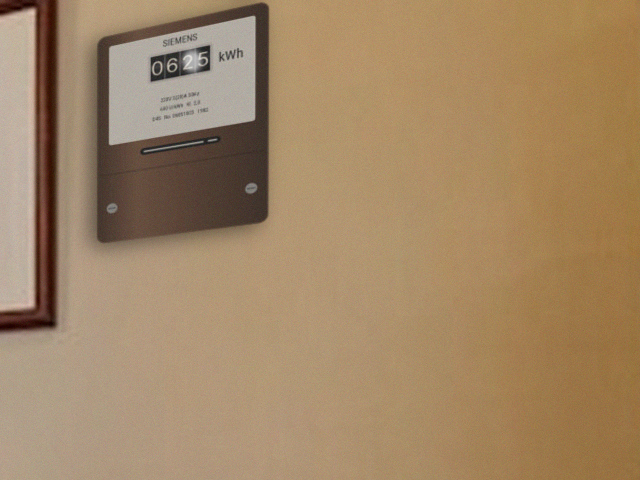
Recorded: value=625 unit=kWh
